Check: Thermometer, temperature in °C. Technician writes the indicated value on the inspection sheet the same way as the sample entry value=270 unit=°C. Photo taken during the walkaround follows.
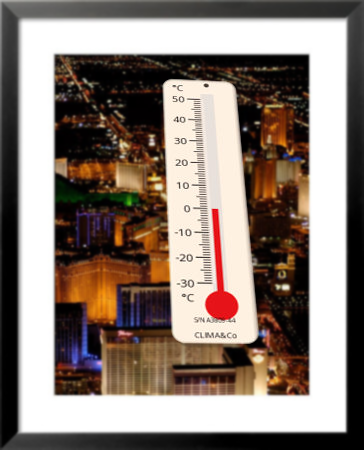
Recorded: value=0 unit=°C
